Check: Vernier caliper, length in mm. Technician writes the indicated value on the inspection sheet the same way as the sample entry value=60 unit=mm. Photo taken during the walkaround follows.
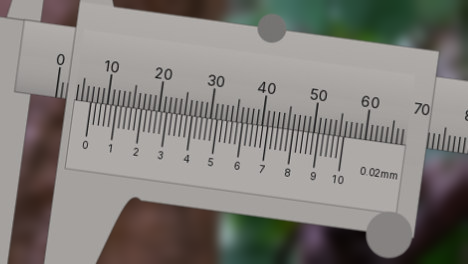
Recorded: value=6.8 unit=mm
